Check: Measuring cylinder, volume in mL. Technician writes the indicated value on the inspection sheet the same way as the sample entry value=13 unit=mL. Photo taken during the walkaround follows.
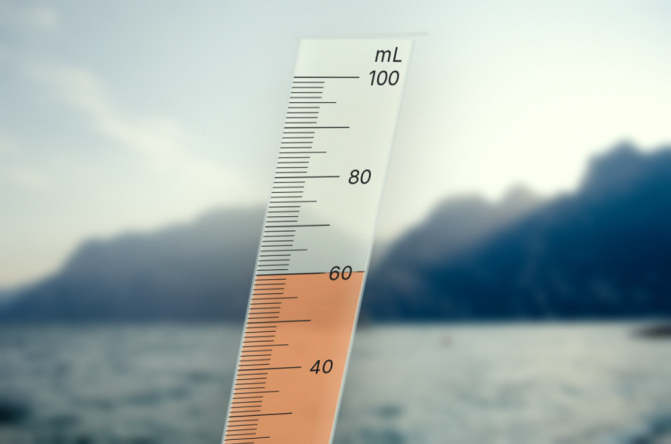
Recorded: value=60 unit=mL
